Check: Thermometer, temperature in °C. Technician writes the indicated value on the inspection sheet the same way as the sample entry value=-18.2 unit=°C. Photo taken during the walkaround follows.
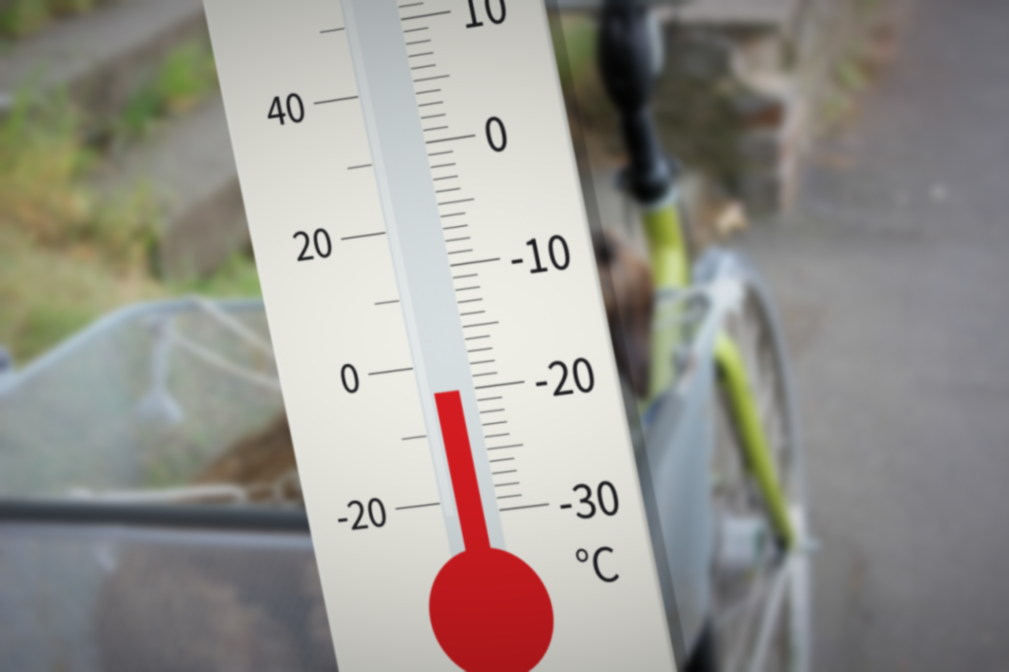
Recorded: value=-20 unit=°C
